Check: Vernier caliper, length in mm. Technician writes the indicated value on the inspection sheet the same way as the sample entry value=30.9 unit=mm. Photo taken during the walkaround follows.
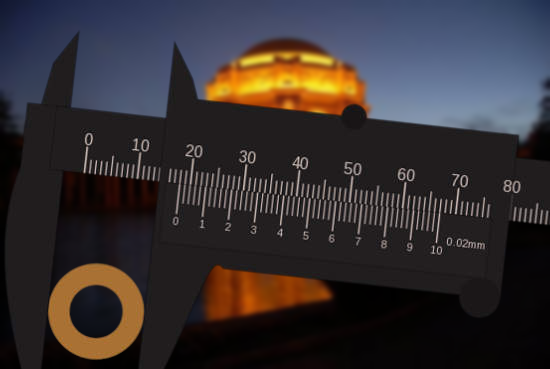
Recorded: value=18.0 unit=mm
